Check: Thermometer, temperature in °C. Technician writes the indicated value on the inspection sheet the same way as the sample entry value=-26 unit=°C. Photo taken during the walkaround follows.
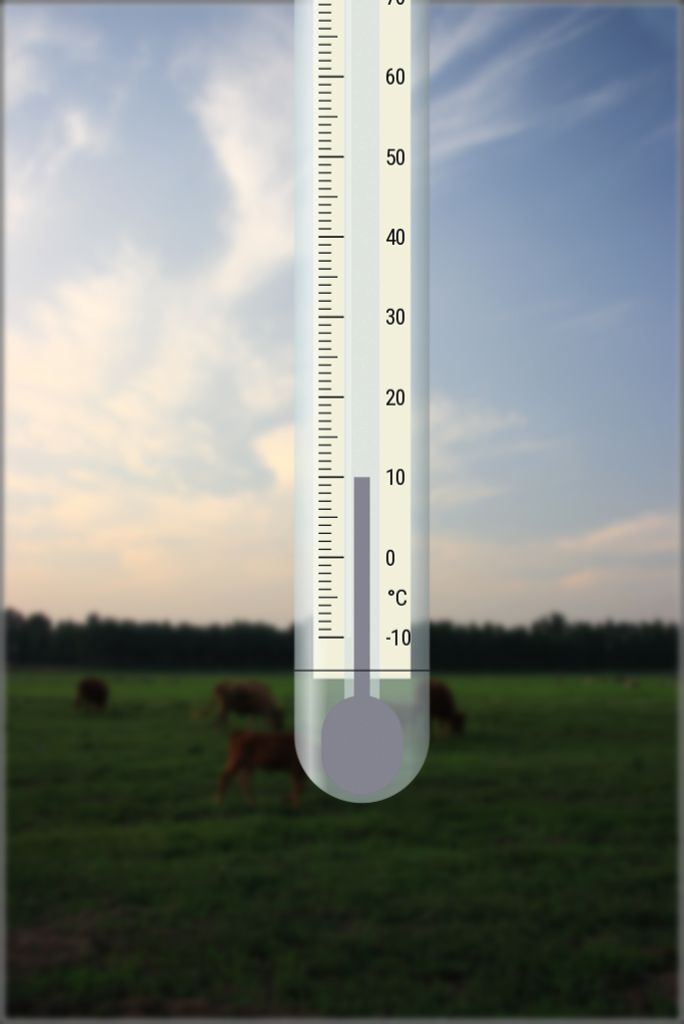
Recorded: value=10 unit=°C
